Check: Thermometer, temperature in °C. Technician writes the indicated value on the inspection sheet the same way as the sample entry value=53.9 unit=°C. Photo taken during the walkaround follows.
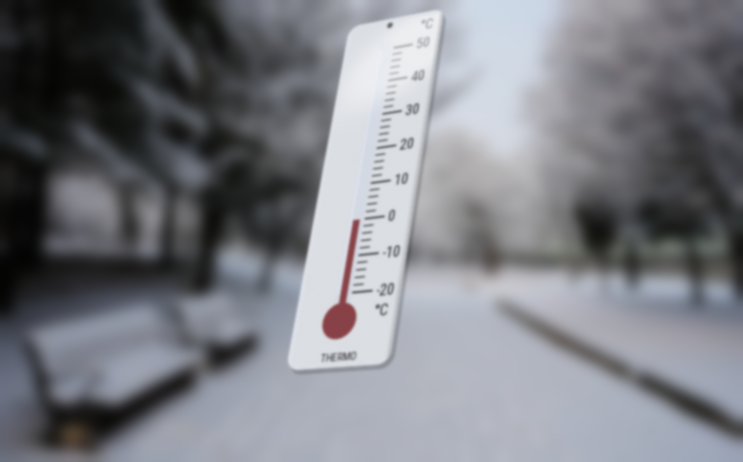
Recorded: value=0 unit=°C
